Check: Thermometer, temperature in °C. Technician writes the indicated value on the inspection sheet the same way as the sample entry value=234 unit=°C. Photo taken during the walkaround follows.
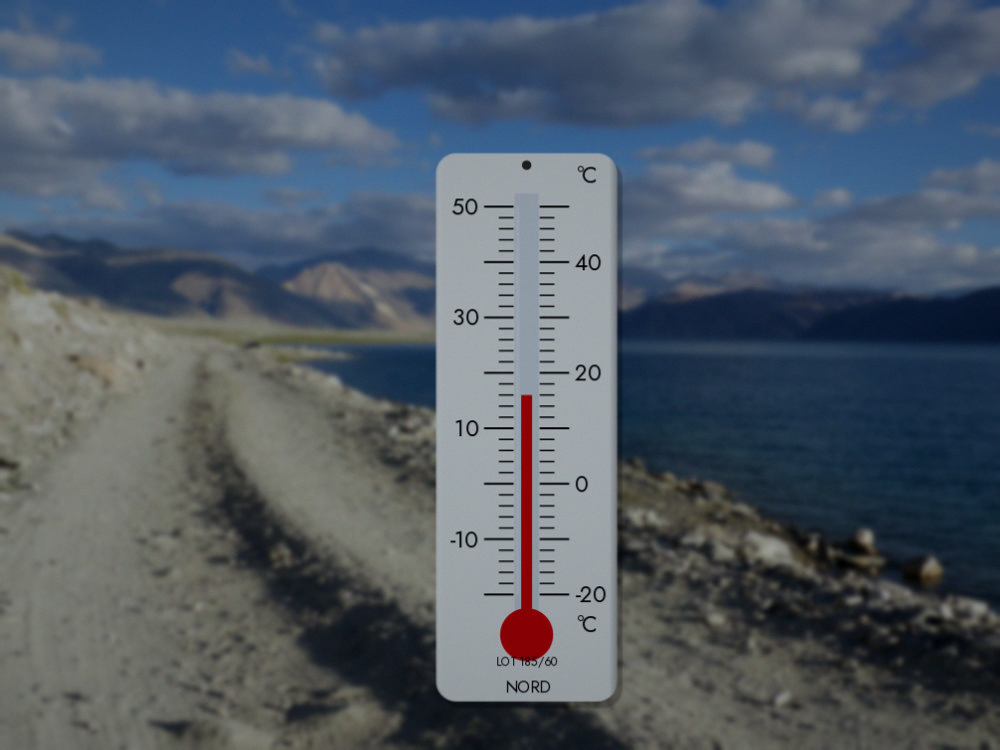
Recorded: value=16 unit=°C
